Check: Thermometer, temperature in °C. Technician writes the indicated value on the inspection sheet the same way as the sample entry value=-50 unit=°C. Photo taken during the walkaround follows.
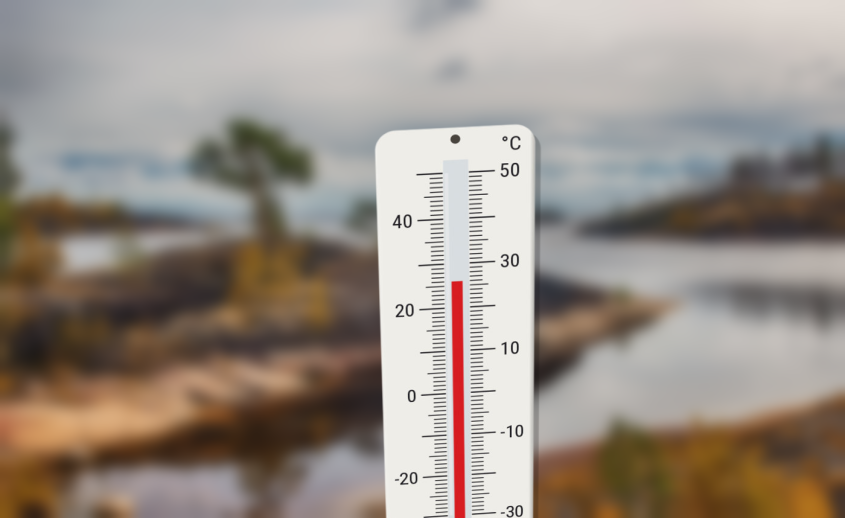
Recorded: value=26 unit=°C
